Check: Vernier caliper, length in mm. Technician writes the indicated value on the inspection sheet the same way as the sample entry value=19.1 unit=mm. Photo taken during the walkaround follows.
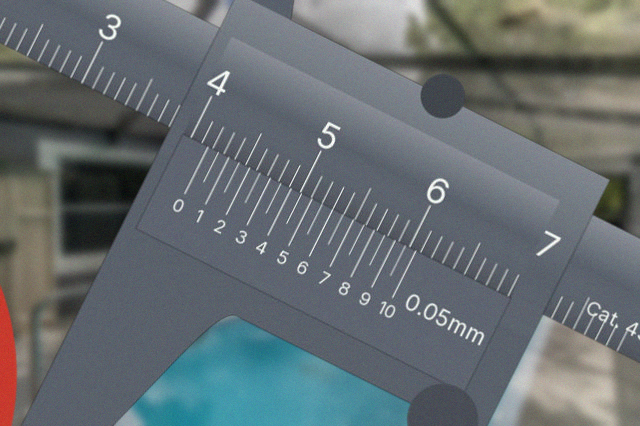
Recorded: value=41.6 unit=mm
